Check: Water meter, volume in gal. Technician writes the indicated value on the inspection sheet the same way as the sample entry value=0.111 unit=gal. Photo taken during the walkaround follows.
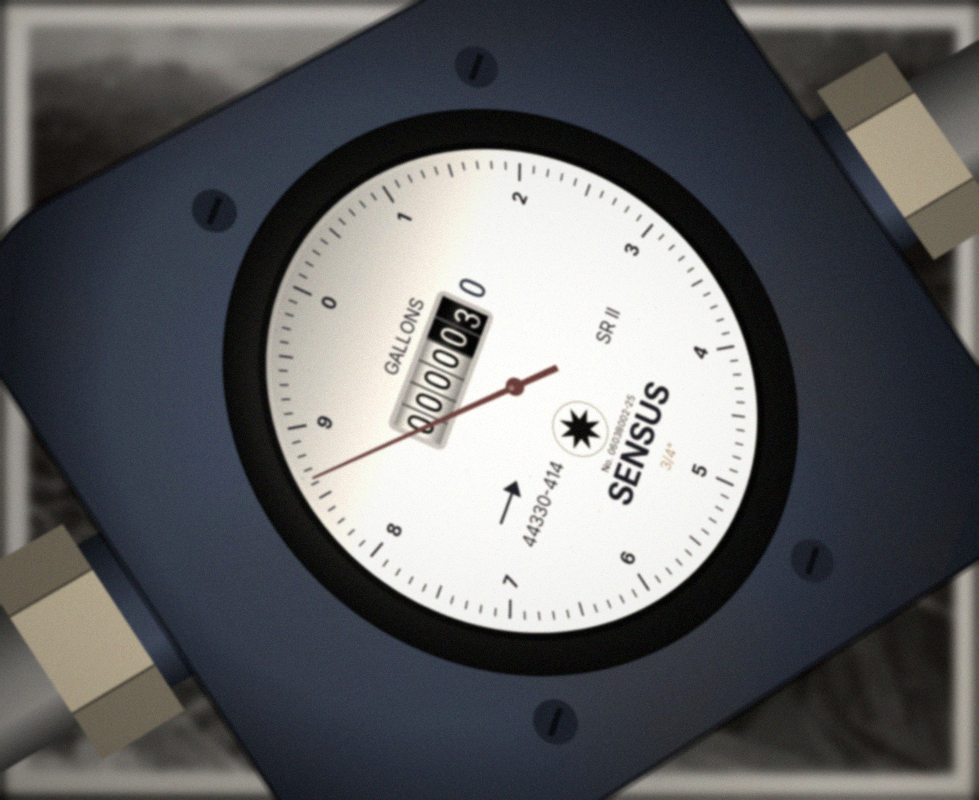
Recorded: value=28.6 unit=gal
